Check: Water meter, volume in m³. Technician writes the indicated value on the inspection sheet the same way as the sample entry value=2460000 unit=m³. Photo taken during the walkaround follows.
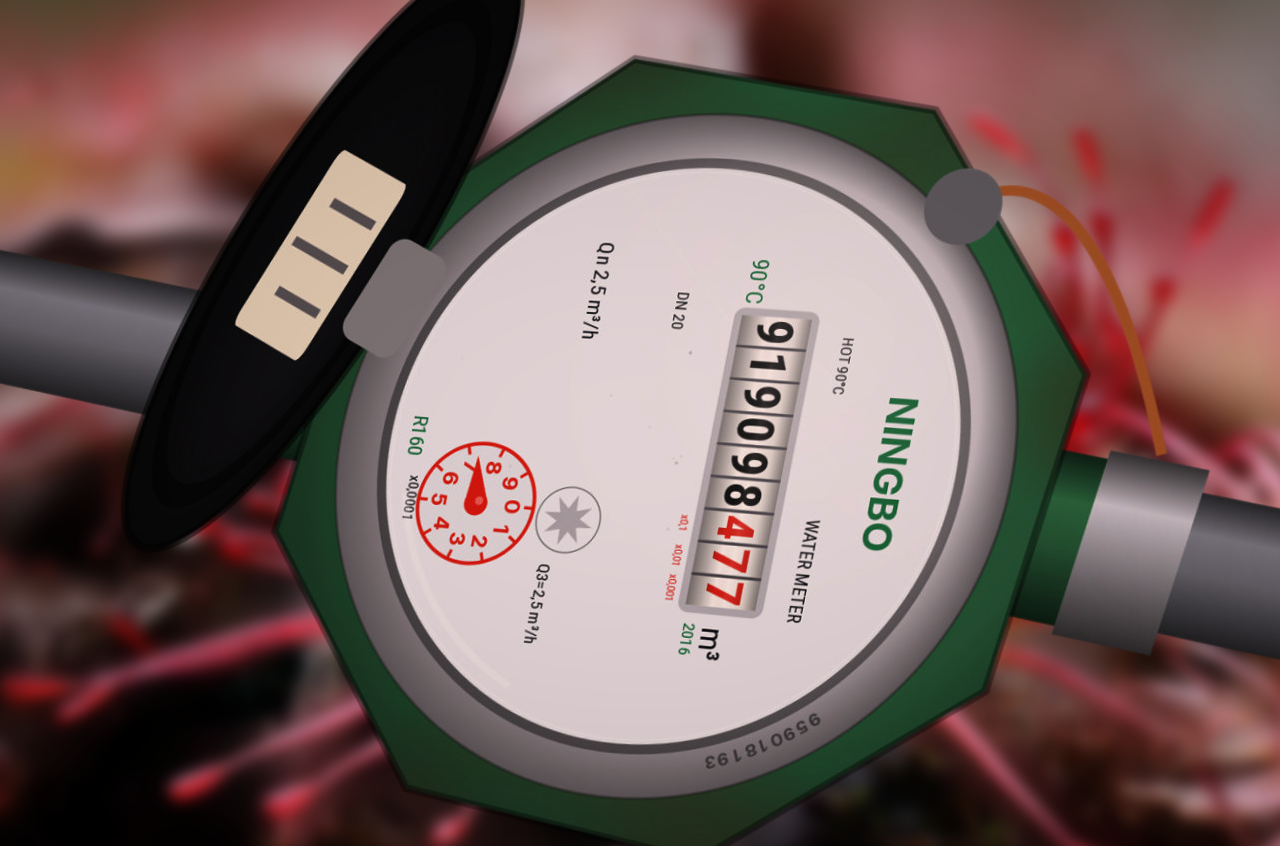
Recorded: value=919098.4777 unit=m³
